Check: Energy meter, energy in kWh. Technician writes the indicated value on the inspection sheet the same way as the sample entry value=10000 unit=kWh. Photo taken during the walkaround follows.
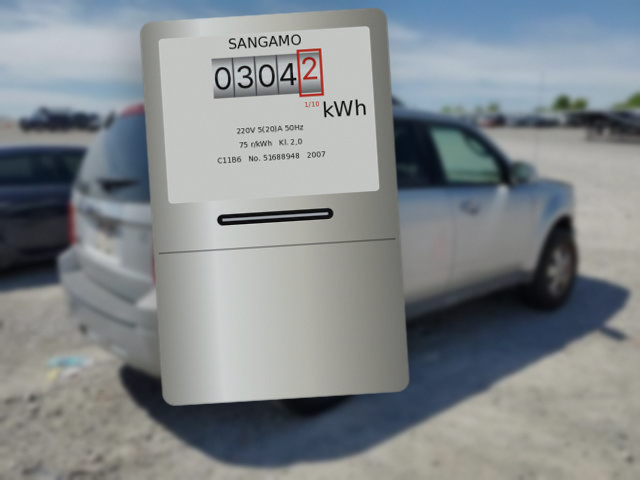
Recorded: value=304.2 unit=kWh
